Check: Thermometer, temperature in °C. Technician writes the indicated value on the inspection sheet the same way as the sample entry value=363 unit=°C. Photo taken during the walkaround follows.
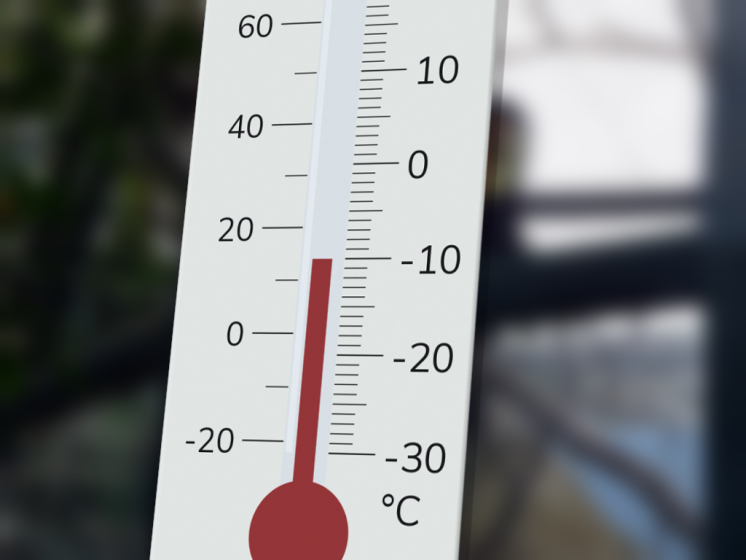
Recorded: value=-10 unit=°C
